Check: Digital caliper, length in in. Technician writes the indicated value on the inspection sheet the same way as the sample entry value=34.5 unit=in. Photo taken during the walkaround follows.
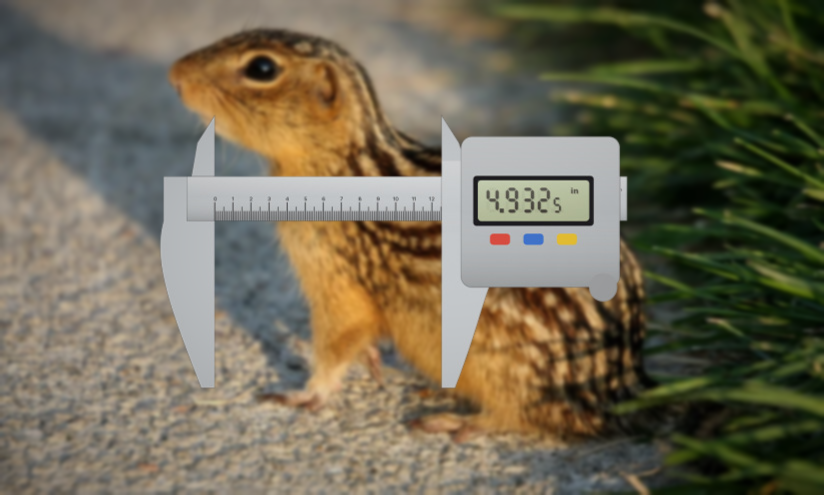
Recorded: value=4.9325 unit=in
